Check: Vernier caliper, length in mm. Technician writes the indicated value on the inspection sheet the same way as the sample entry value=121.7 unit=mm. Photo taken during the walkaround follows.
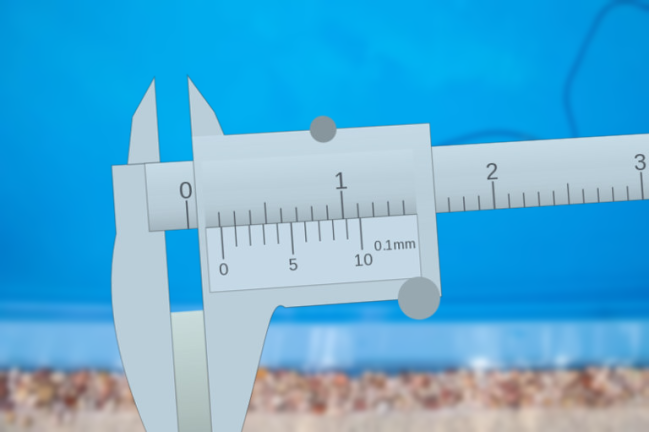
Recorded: value=2.1 unit=mm
